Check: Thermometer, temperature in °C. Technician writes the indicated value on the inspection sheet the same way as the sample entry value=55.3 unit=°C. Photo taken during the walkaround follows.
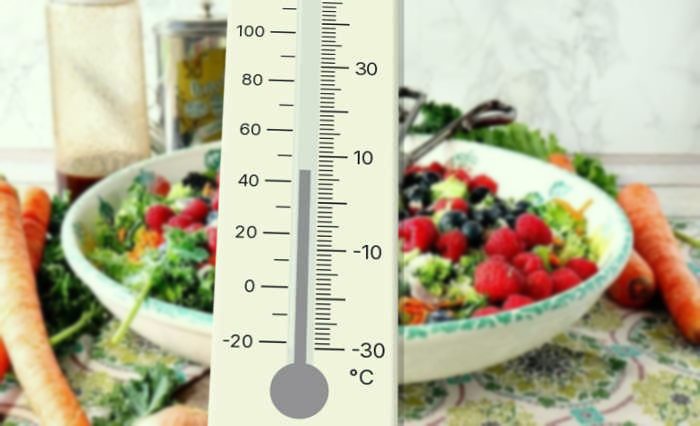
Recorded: value=7 unit=°C
